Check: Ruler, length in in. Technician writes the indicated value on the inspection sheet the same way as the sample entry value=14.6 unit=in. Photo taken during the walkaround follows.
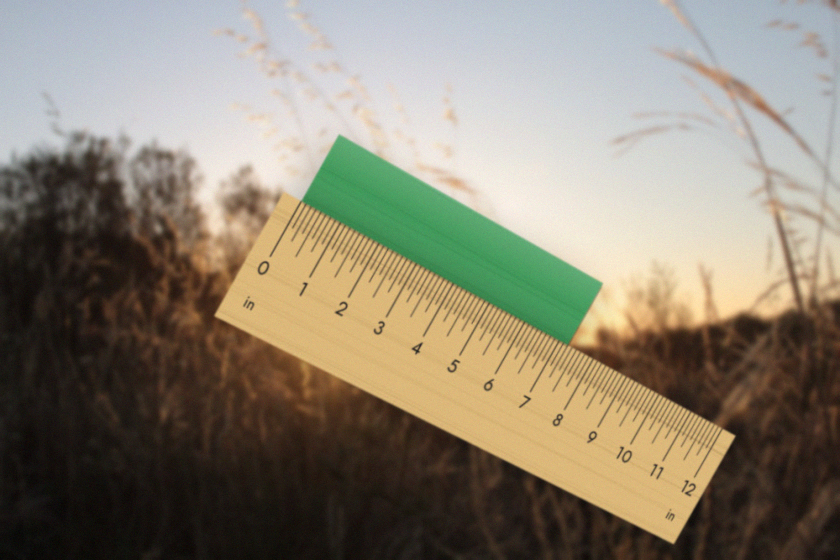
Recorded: value=7.25 unit=in
